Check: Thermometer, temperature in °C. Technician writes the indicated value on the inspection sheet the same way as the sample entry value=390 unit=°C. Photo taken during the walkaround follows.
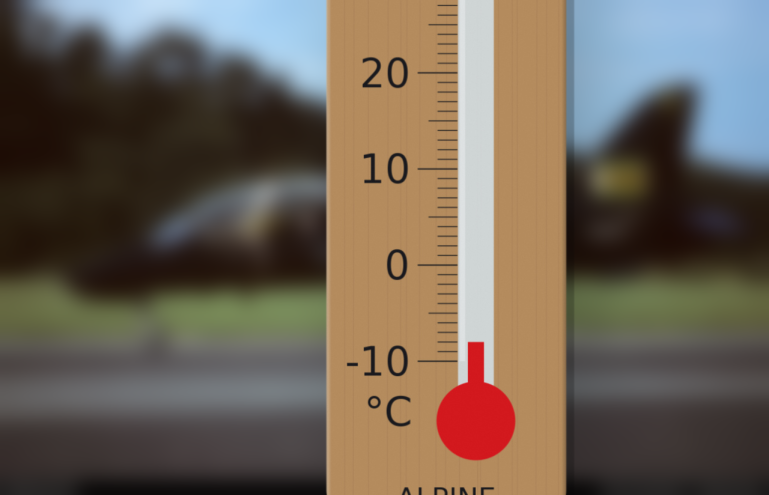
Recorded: value=-8 unit=°C
